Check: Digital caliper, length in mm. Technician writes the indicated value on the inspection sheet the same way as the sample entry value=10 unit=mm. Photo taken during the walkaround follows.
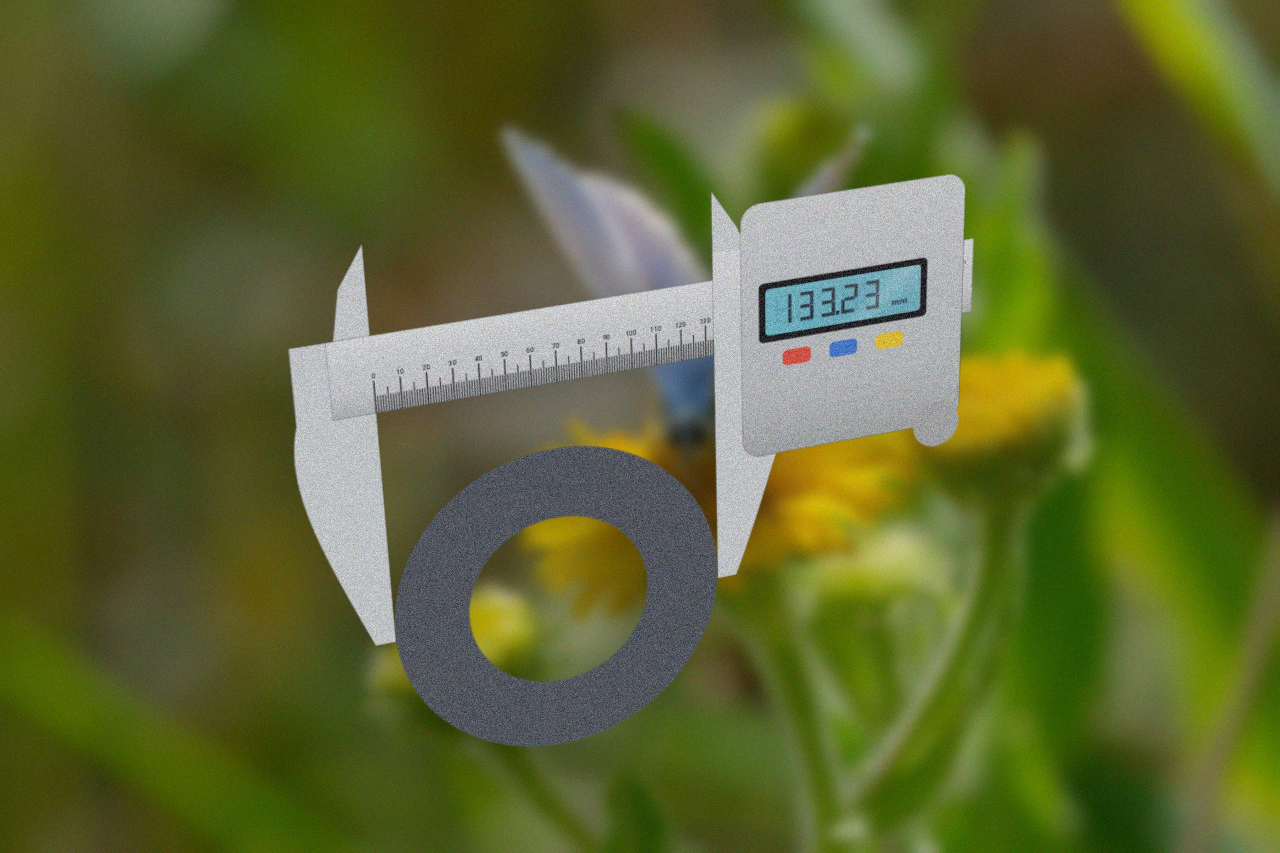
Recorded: value=133.23 unit=mm
